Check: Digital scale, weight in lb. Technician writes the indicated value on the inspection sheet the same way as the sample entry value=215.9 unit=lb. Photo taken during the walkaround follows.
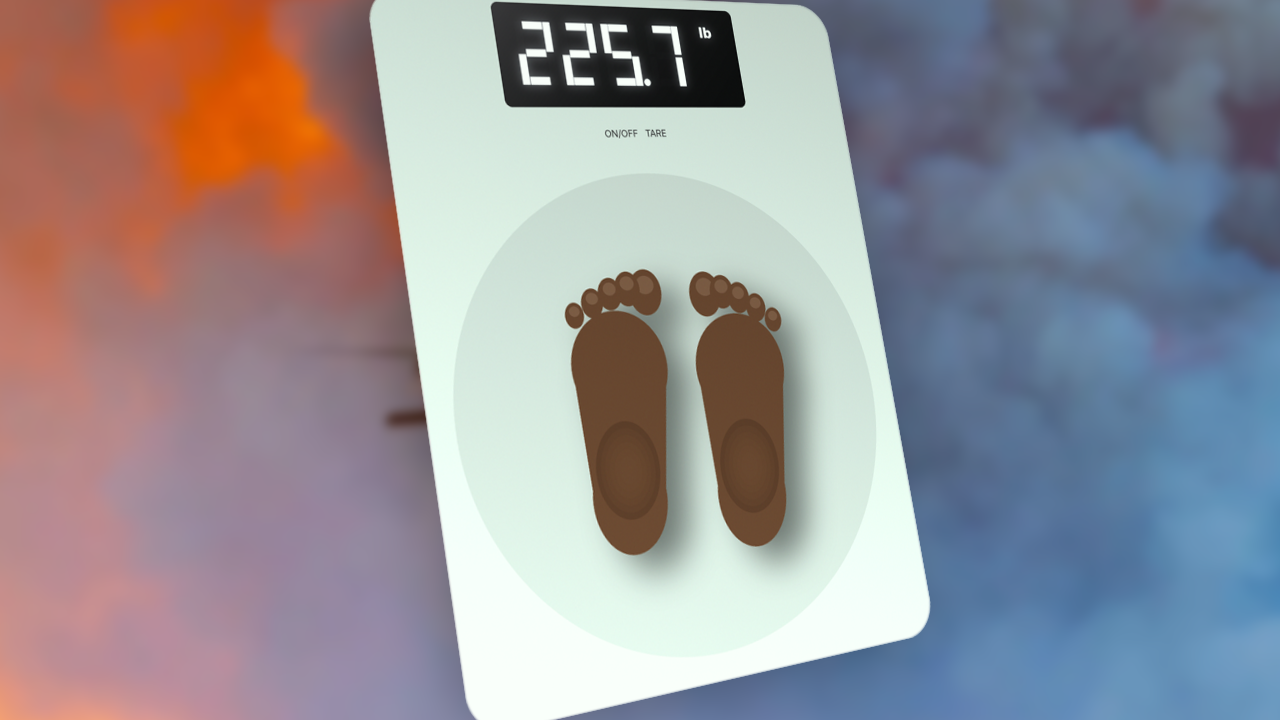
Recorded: value=225.7 unit=lb
